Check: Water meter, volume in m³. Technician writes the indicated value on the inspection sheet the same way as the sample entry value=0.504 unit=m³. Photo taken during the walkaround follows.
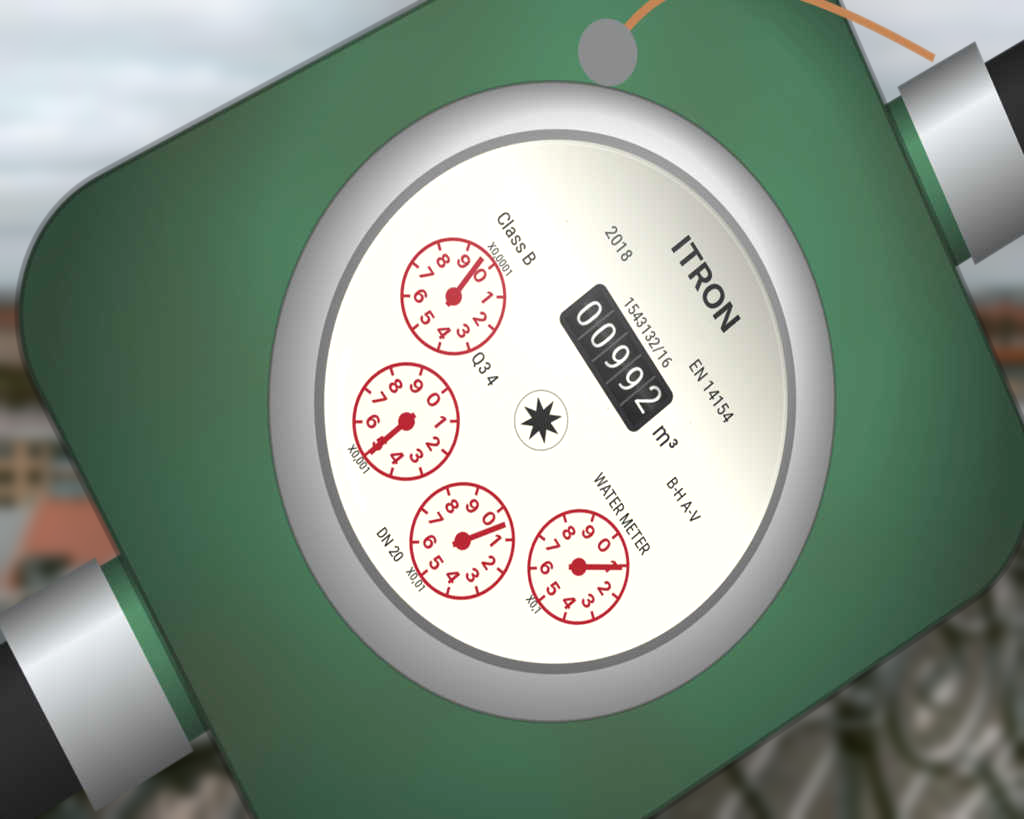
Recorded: value=992.1049 unit=m³
